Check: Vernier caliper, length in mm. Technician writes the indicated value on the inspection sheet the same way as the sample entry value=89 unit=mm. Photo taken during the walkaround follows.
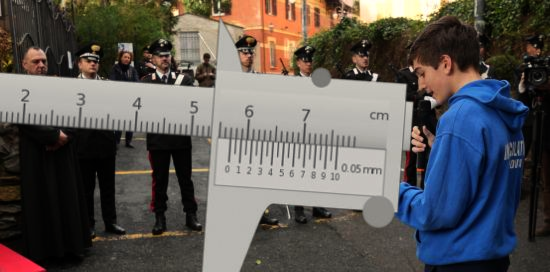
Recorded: value=57.0 unit=mm
